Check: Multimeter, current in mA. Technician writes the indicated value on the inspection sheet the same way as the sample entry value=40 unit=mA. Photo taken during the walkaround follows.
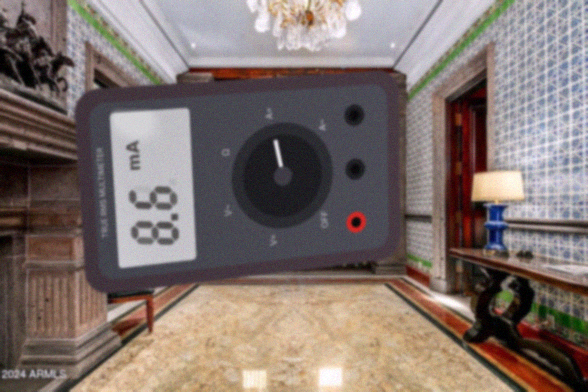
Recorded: value=8.6 unit=mA
